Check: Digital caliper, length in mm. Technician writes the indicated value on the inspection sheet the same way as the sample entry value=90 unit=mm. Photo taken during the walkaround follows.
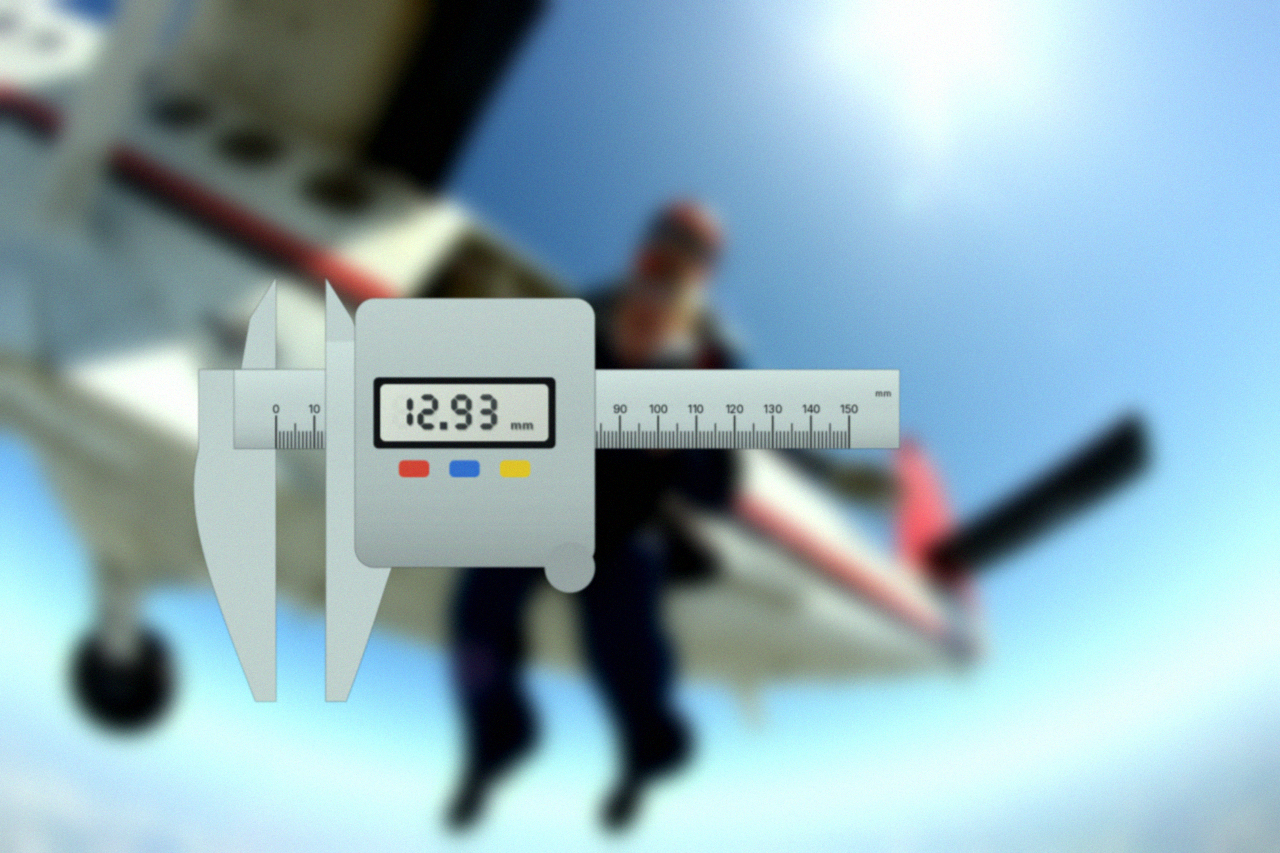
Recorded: value=12.93 unit=mm
